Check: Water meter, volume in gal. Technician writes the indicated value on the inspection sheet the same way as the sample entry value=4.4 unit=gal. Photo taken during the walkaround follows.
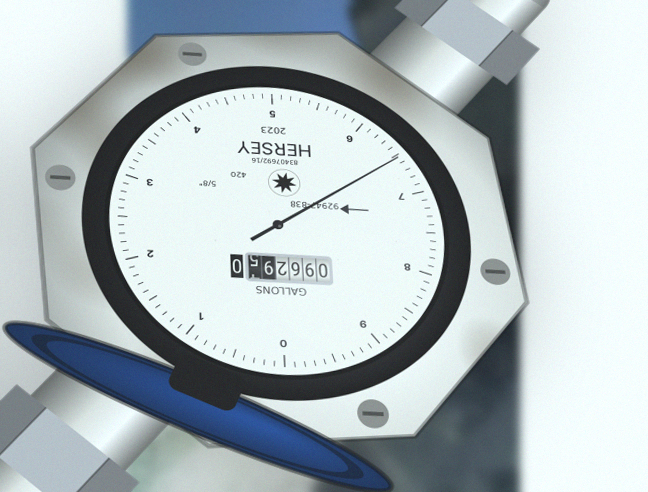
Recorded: value=962946.5 unit=gal
